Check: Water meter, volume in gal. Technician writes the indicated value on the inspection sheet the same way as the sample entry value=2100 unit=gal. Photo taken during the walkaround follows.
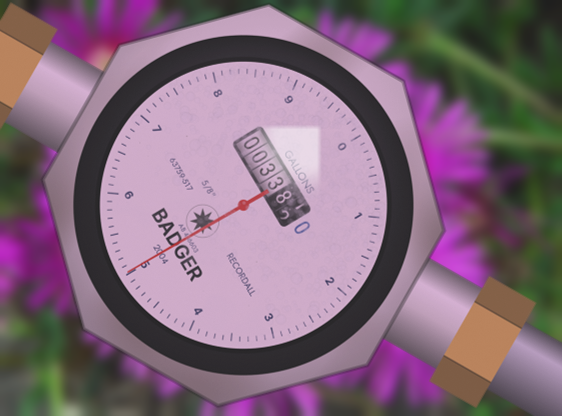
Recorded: value=33815.0 unit=gal
